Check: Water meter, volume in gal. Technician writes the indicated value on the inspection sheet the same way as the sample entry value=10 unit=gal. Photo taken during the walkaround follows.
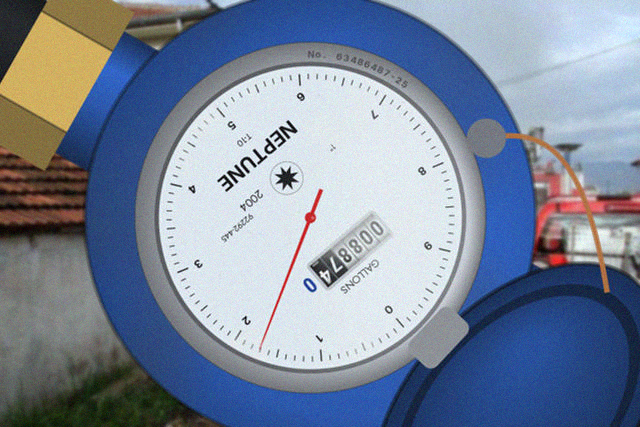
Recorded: value=88741.7 unit=gal
